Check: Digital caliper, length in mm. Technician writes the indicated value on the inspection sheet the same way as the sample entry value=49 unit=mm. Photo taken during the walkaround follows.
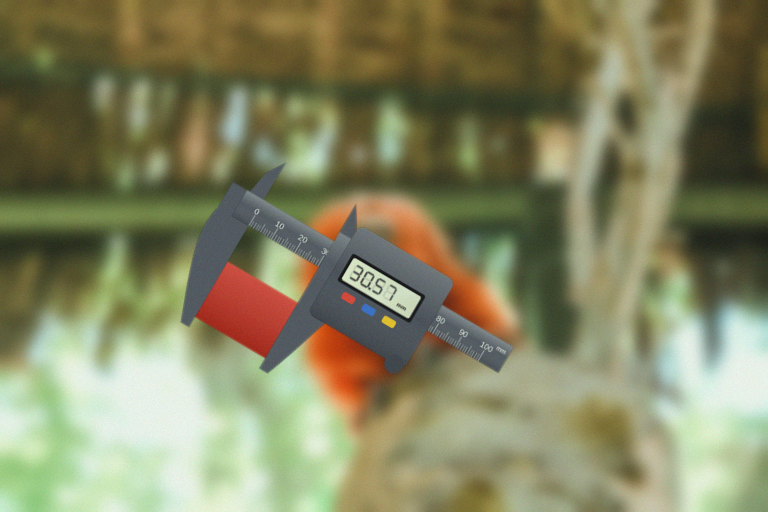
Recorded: value=30.57 unit=mm
